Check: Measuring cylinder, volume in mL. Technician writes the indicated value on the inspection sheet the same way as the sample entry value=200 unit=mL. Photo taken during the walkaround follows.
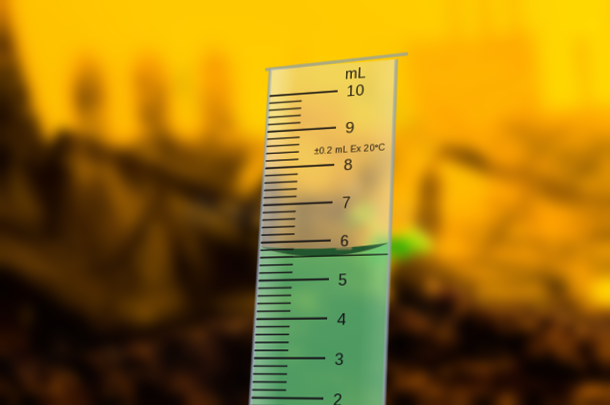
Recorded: value=5.6 unit=mL
